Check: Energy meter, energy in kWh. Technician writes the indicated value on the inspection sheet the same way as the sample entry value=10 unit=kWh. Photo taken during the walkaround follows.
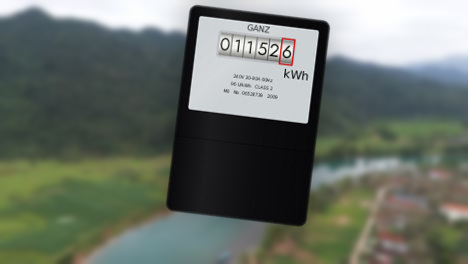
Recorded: value=1152.6 unit=kWh
